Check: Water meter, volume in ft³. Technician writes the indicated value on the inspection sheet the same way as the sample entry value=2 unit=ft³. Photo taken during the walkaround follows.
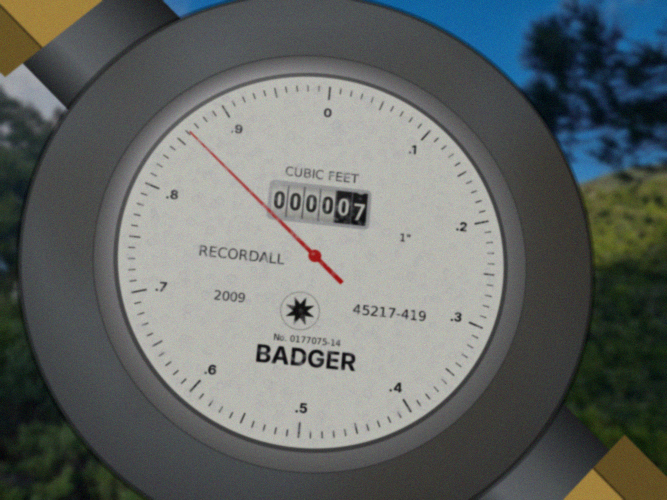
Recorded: value=6.86 unit=ft³
